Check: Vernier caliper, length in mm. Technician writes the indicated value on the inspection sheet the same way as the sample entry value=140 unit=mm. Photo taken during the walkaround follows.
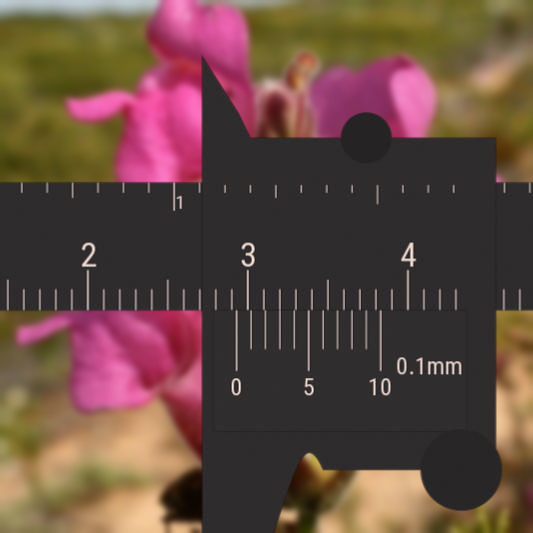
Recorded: value=29.3 unit=mm
